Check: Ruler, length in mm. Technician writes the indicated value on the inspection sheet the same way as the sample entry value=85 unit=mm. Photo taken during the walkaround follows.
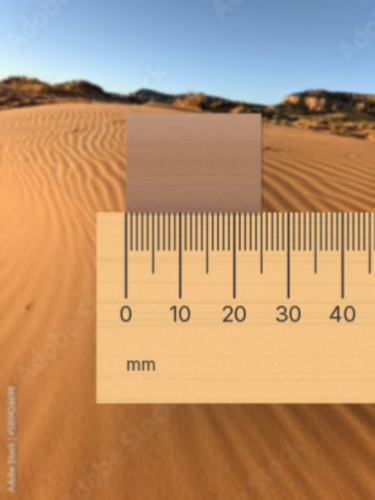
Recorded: value=25 unit=mm
